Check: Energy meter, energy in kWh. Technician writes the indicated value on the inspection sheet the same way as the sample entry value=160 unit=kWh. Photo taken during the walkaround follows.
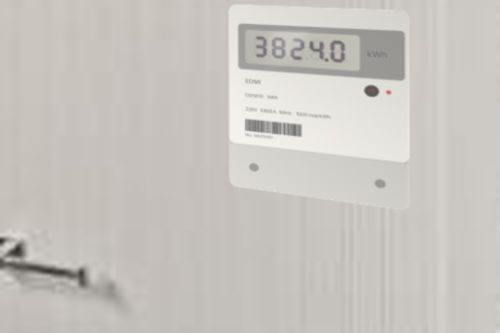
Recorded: value=3824.0 unit=kWh
